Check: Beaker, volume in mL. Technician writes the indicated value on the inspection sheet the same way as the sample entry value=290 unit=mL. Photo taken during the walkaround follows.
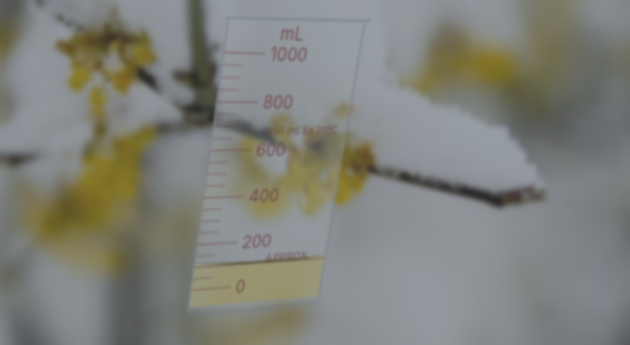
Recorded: value=100 unit=mL
